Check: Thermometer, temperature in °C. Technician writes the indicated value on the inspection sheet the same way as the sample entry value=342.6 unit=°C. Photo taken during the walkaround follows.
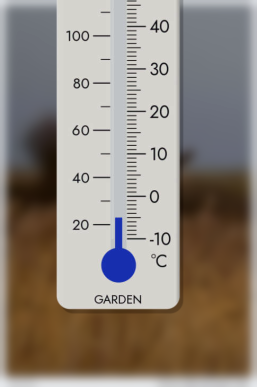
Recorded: value=-5 unit=°C
